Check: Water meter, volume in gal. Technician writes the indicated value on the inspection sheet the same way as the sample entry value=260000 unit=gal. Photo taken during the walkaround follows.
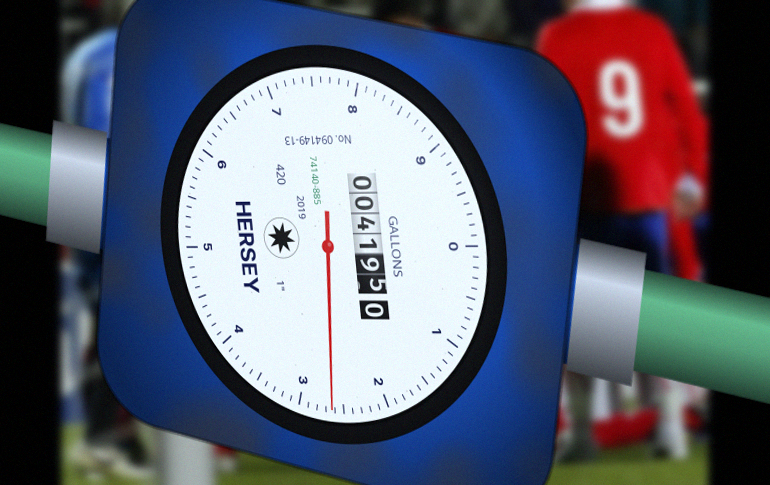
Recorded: value=41952.6 unit=gal
